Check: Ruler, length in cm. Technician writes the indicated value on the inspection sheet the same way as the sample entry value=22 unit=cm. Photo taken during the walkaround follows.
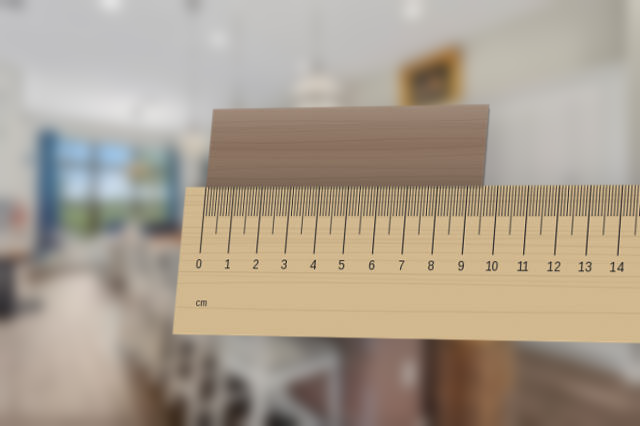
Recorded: value=9.5 unit=cm
